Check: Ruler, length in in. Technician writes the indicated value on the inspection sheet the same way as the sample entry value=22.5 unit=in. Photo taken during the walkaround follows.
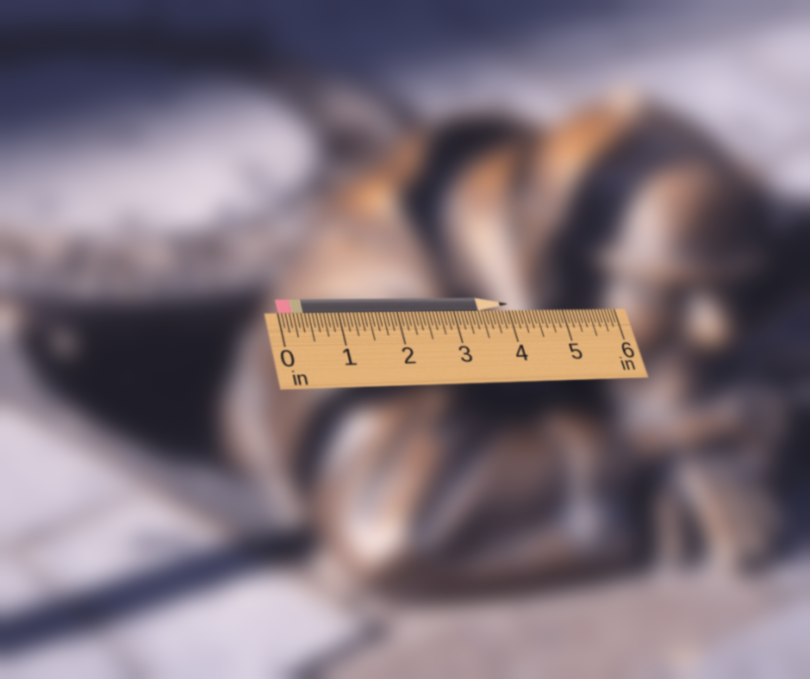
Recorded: value=4 unit=in
